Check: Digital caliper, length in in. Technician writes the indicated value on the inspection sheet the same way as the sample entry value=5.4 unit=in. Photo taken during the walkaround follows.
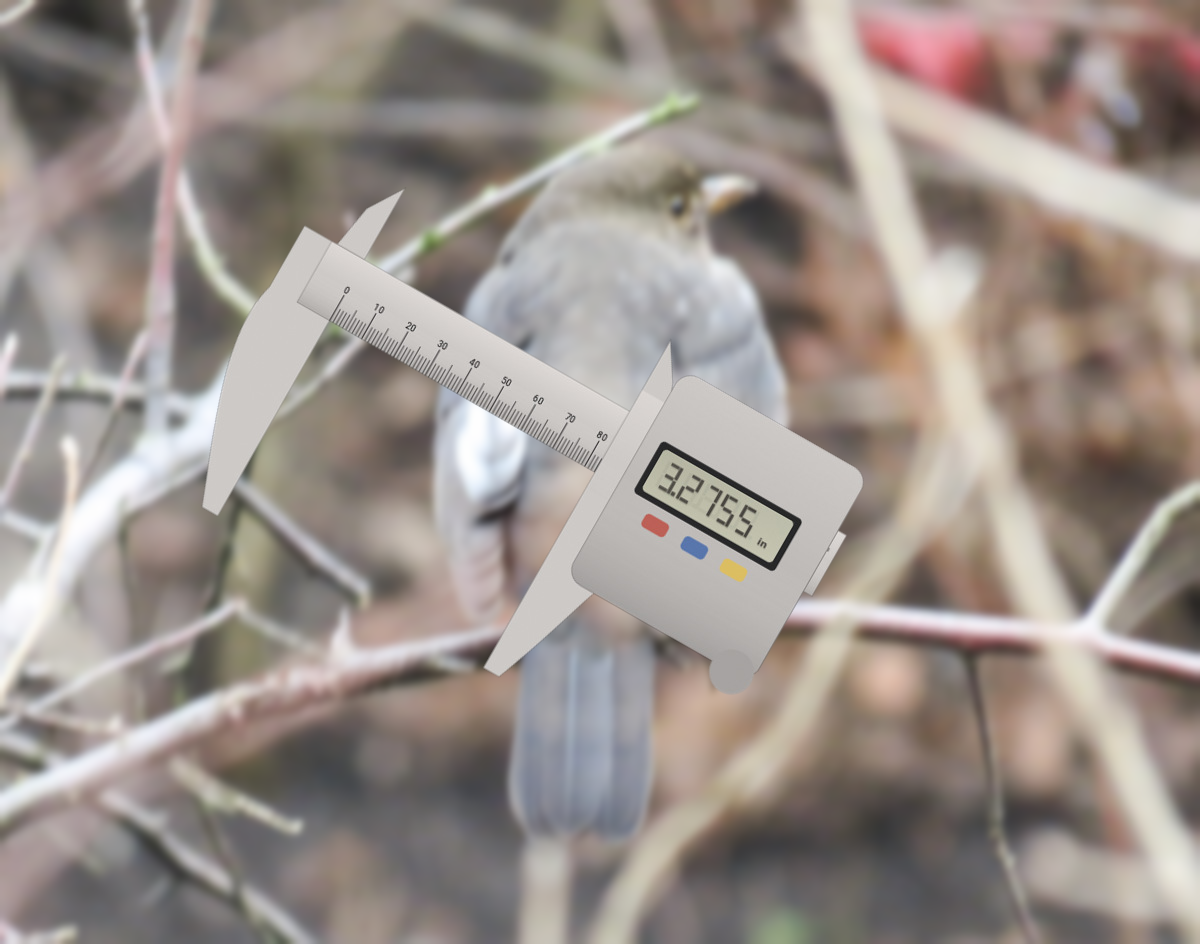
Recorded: value=3.2755 unit=in
